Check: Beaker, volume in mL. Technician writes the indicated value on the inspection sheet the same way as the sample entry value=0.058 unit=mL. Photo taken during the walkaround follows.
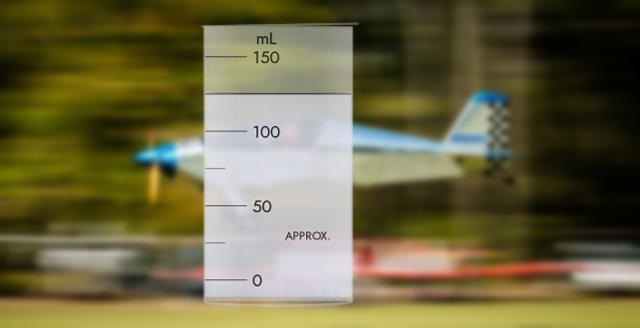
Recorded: value=125 unit=mL
